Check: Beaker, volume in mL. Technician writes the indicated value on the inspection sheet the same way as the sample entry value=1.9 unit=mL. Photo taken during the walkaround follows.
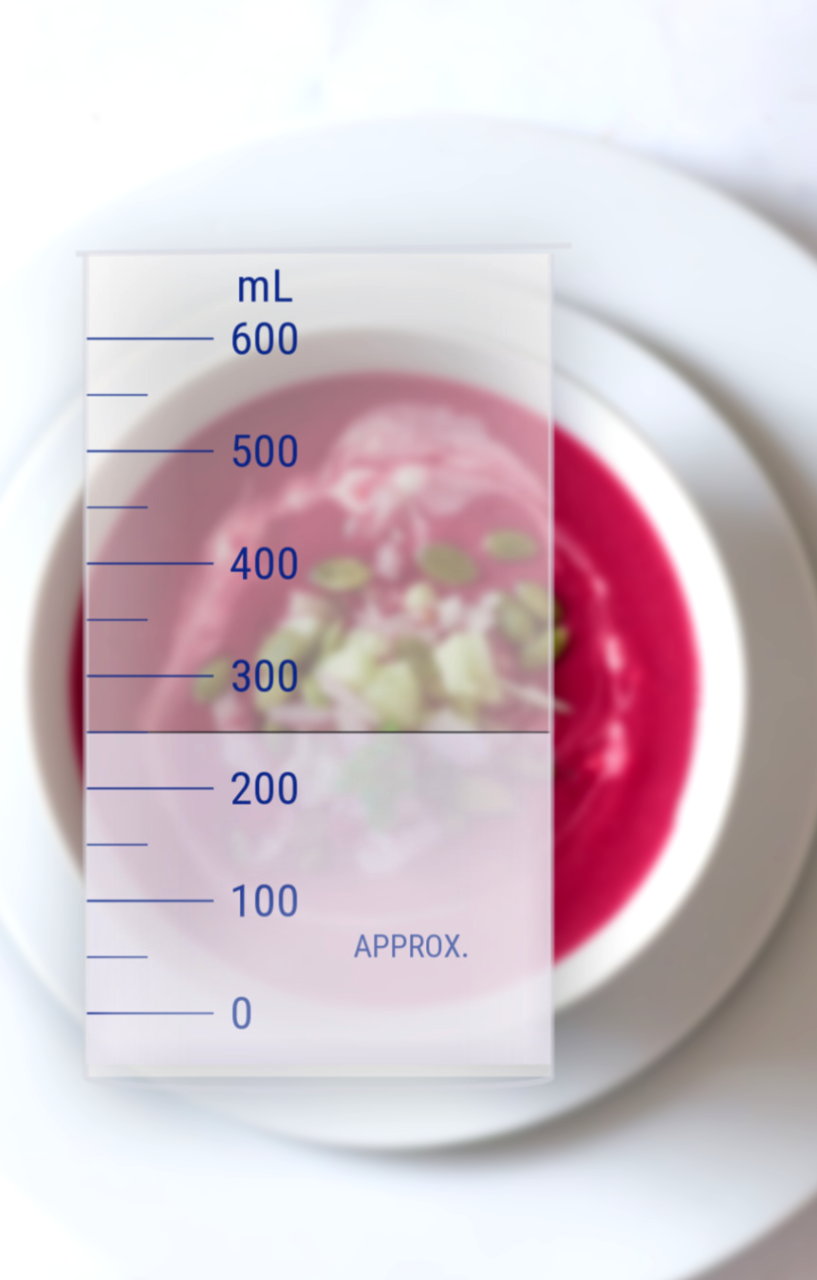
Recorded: value=250 unit=mL
